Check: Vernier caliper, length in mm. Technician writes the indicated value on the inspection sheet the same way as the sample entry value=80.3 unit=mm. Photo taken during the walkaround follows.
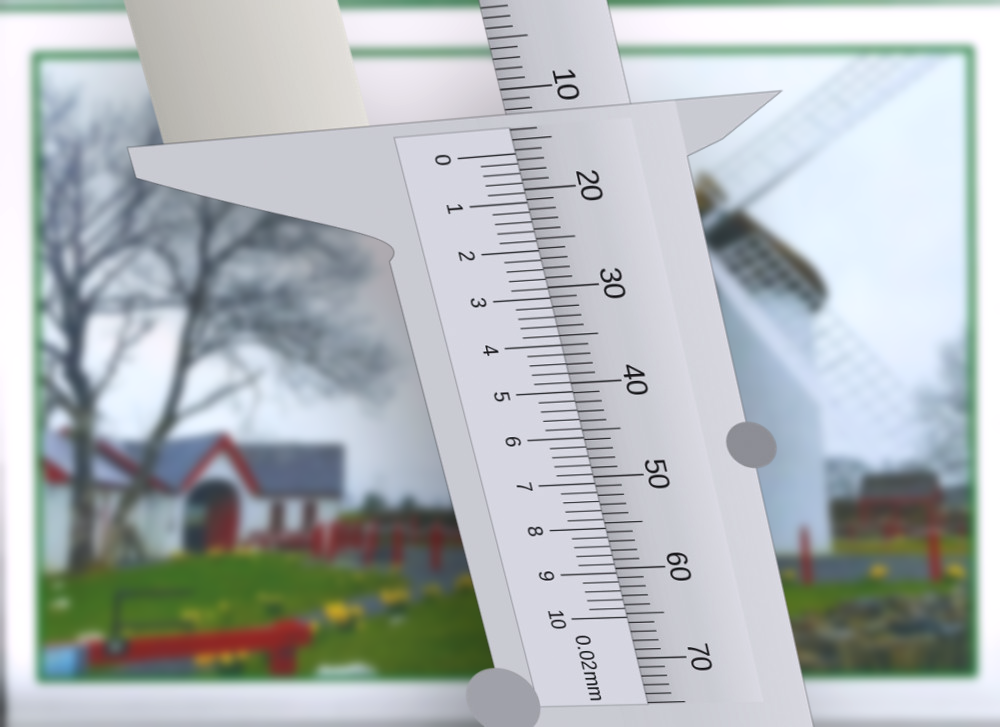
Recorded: value=16.4 unit=mm
